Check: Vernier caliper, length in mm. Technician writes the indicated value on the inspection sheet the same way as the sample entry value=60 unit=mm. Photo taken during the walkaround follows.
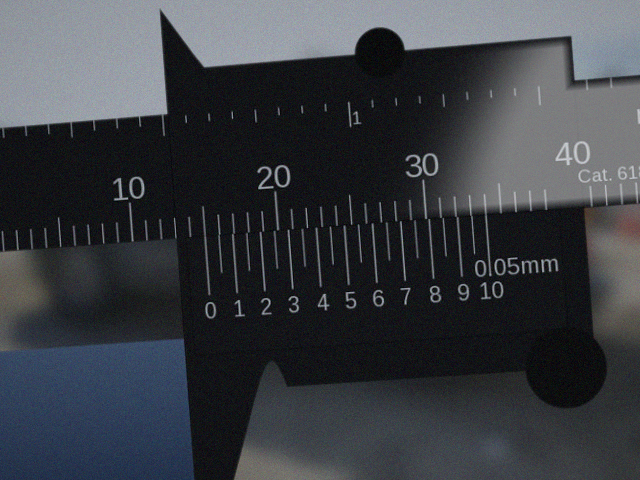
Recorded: value=15.0 unit=mm
